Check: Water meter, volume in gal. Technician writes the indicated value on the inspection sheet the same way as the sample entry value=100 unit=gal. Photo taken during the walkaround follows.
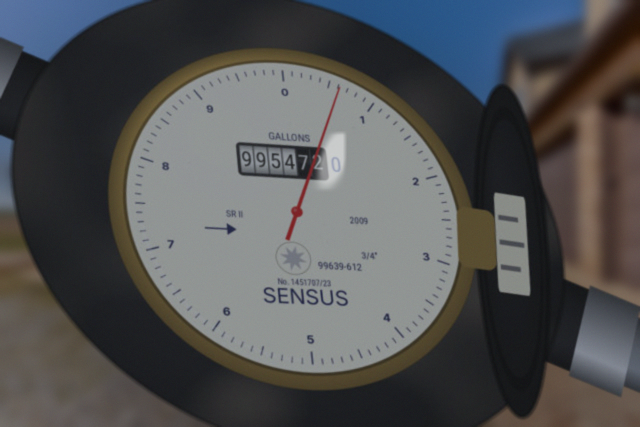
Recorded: value=9954720.6 unit=gal
